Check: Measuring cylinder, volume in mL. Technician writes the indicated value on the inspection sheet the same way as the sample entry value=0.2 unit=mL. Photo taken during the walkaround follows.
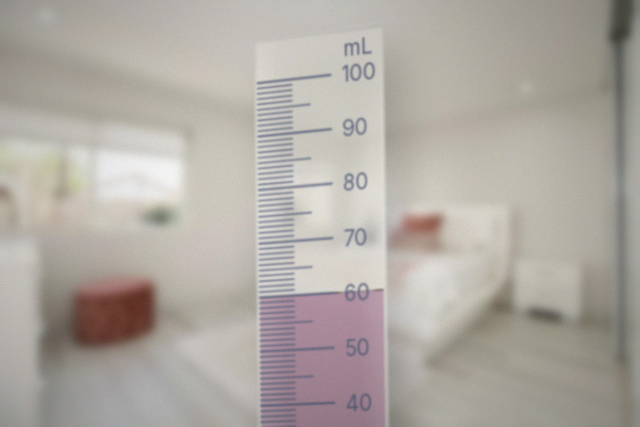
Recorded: value=60 unit=mL
